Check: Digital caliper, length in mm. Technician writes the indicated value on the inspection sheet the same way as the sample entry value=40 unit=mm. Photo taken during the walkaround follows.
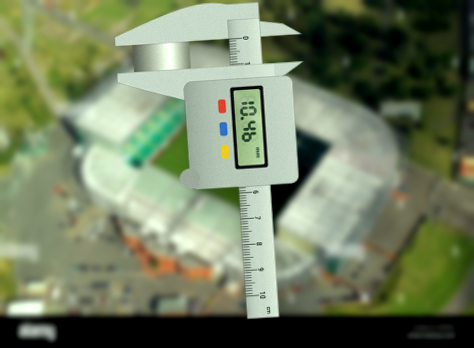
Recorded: value=10.46 unit=mm
